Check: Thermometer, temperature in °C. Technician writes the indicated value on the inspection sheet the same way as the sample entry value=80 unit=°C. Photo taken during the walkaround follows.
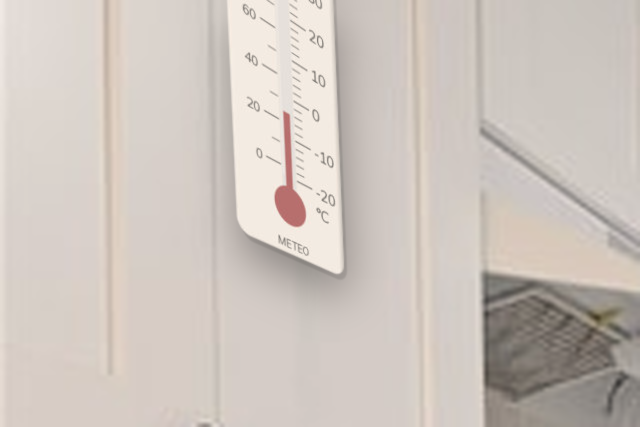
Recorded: value=-4 unit=°C
